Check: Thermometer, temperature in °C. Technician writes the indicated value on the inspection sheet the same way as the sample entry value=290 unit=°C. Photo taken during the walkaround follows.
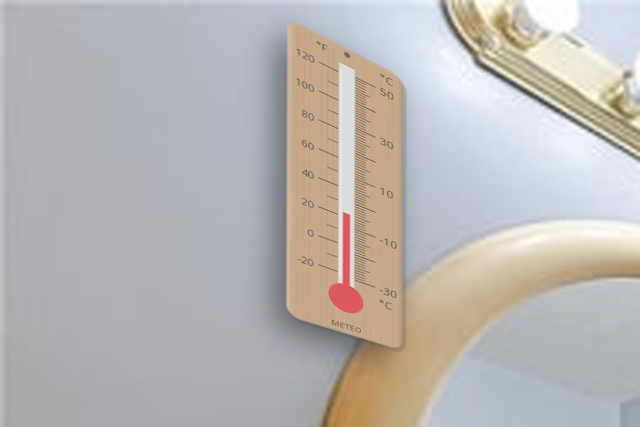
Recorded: value=-5 unit=°C
